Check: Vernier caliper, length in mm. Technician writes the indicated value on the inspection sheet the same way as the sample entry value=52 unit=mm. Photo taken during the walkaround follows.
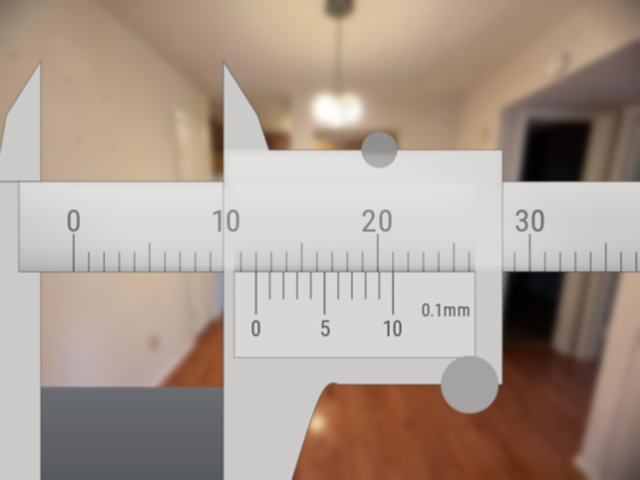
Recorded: value=12.0 unit=mm
